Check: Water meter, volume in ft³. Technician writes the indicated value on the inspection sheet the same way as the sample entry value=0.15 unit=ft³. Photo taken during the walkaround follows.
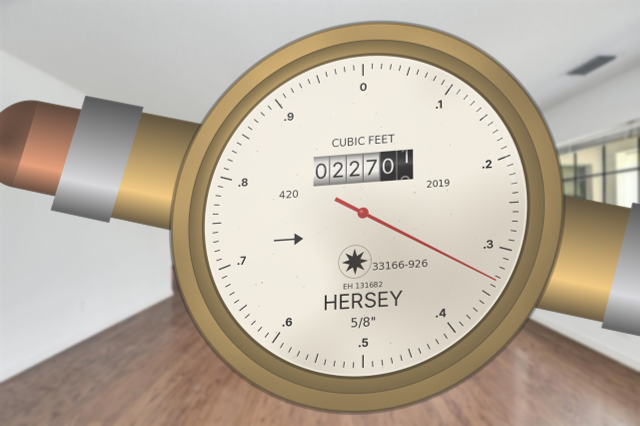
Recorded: value=22701.33 unit=ft³
